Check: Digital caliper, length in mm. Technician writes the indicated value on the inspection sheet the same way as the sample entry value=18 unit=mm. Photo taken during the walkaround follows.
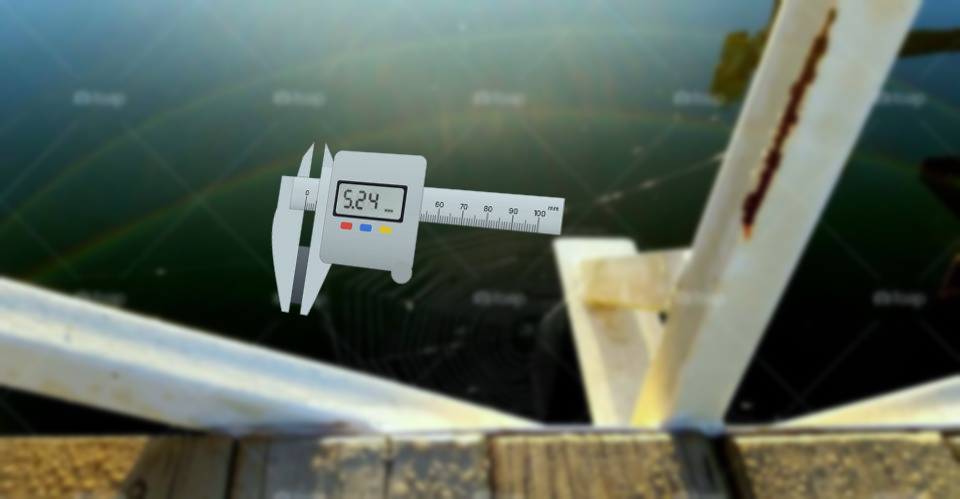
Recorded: value=5.24 unit=mm
